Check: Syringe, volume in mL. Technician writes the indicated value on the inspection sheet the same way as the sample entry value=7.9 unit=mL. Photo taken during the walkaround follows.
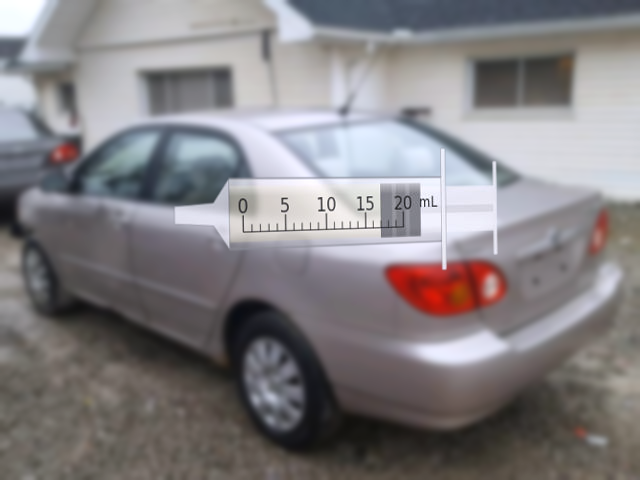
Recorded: value=17 unit=mL
